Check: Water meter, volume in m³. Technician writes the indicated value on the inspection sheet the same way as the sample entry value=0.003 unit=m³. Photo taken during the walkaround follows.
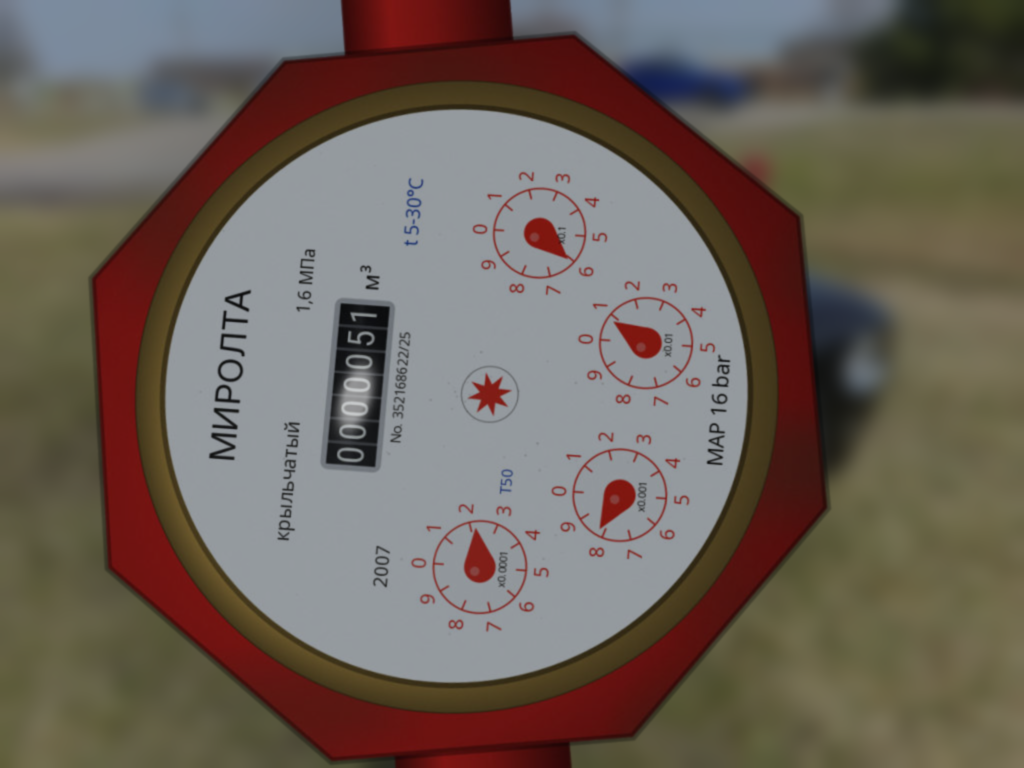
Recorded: value=51.6082 unit=m³
